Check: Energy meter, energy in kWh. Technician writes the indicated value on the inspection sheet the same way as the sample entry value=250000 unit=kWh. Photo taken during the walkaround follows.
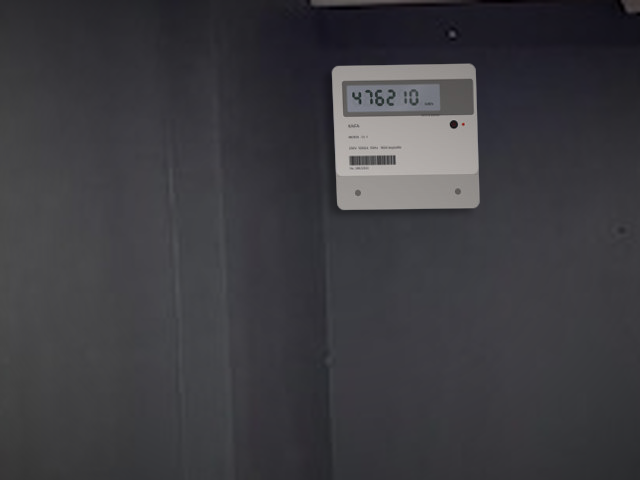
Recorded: value=476210 unit=kWh
